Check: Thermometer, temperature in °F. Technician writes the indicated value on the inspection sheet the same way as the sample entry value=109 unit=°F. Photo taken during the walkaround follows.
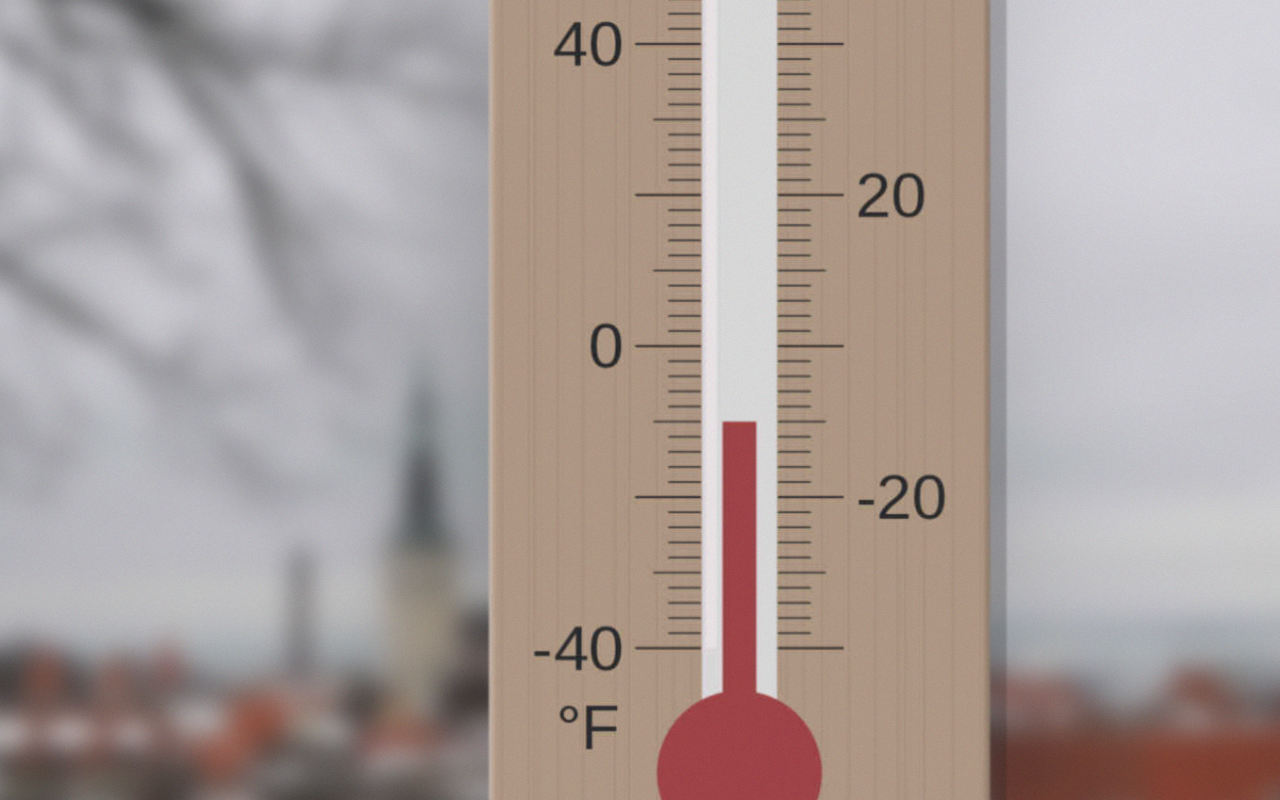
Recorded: value=-10 unit=°F
